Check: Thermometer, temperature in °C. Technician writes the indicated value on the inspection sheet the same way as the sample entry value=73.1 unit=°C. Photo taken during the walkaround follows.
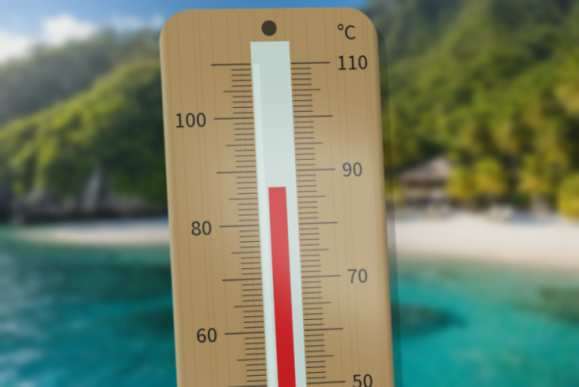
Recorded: value=87 unit=°C
